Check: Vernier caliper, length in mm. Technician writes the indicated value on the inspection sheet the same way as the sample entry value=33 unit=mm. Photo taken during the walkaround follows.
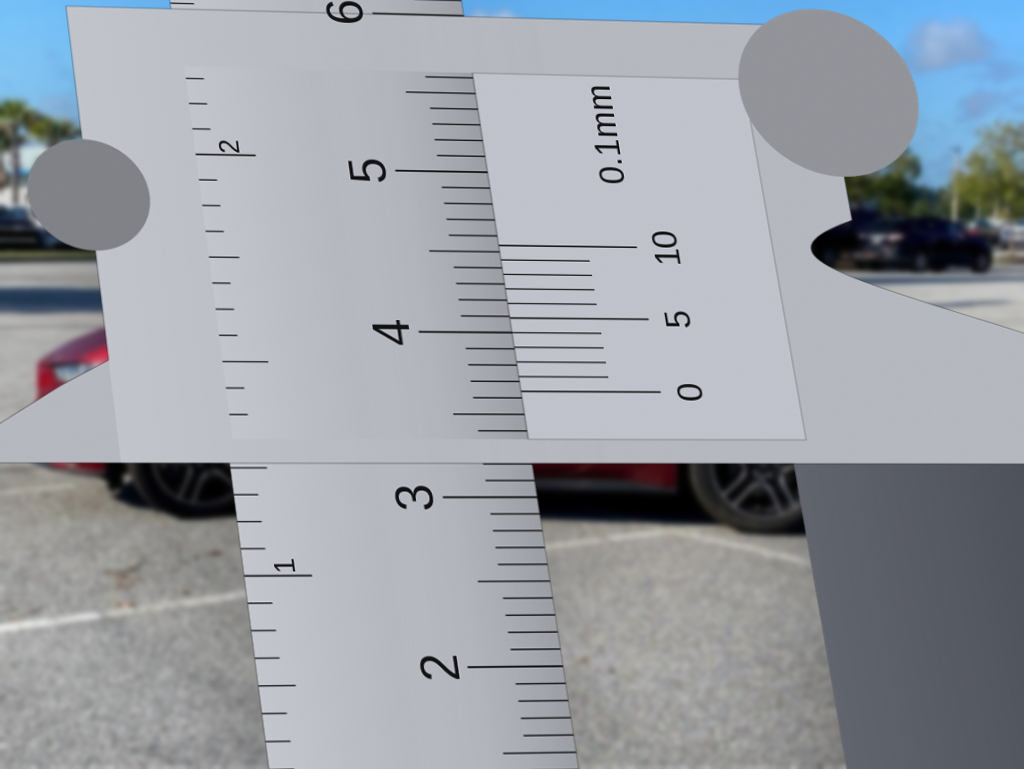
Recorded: value=36.4 unit=mm
